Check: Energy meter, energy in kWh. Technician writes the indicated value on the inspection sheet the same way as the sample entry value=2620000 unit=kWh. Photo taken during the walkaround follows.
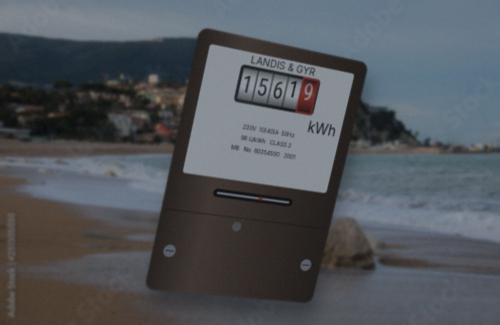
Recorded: value=1561.9 unit=kWh
